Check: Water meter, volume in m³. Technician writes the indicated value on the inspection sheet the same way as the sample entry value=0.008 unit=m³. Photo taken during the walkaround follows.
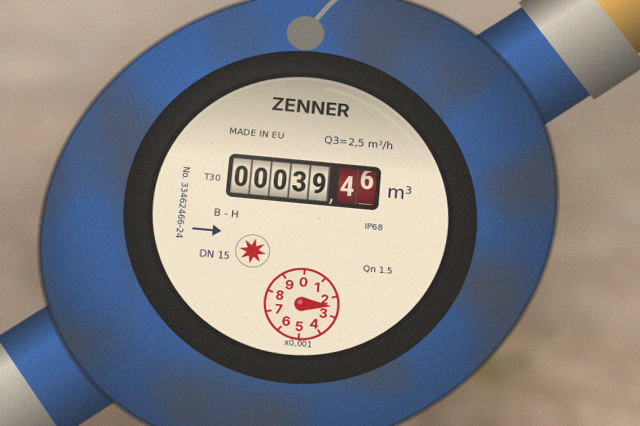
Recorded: value=39.462 unit=m³
